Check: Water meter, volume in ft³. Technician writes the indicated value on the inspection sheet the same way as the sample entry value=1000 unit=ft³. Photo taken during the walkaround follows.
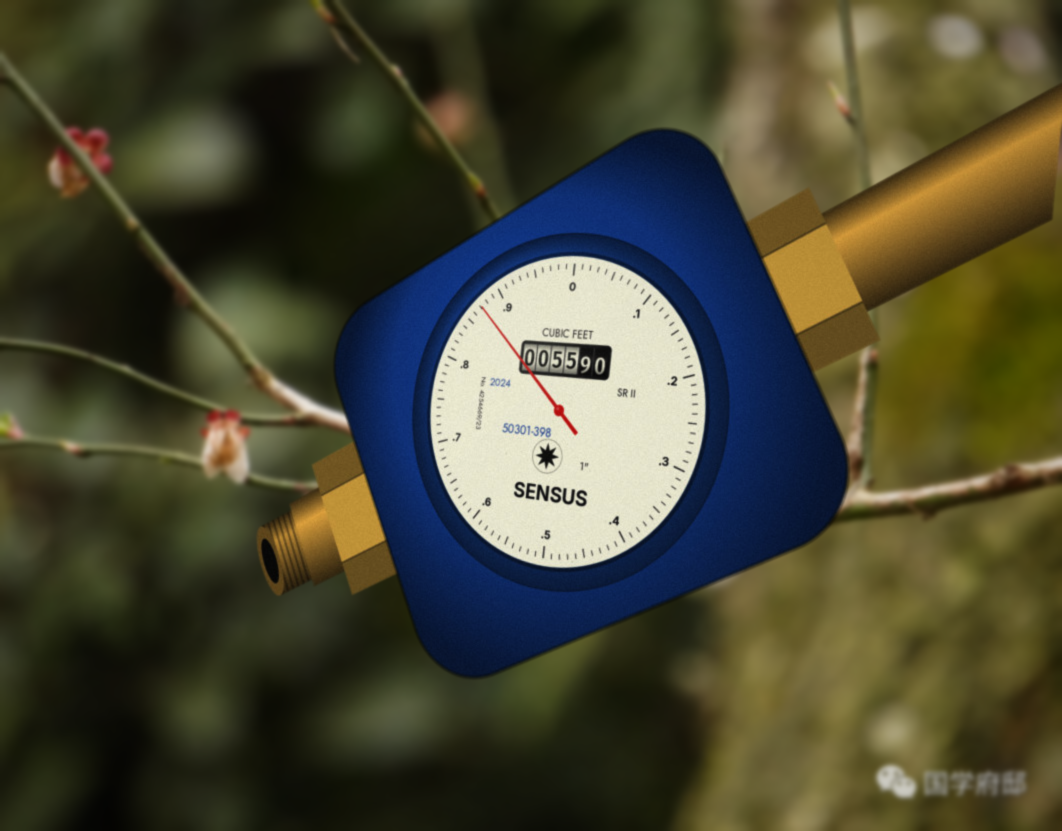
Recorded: value=5589.87 unit=ft³
